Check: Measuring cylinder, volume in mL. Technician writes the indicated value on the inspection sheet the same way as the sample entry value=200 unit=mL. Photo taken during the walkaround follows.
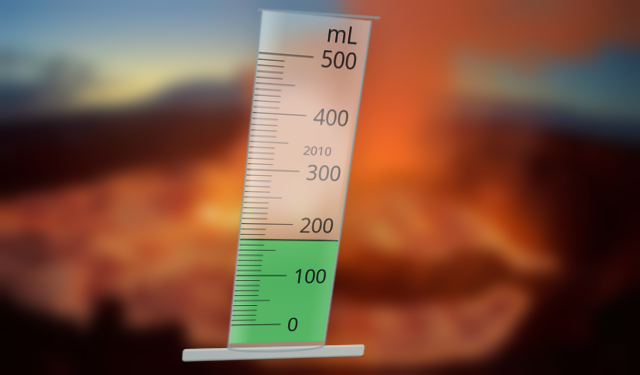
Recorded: value=170 unit=mL
